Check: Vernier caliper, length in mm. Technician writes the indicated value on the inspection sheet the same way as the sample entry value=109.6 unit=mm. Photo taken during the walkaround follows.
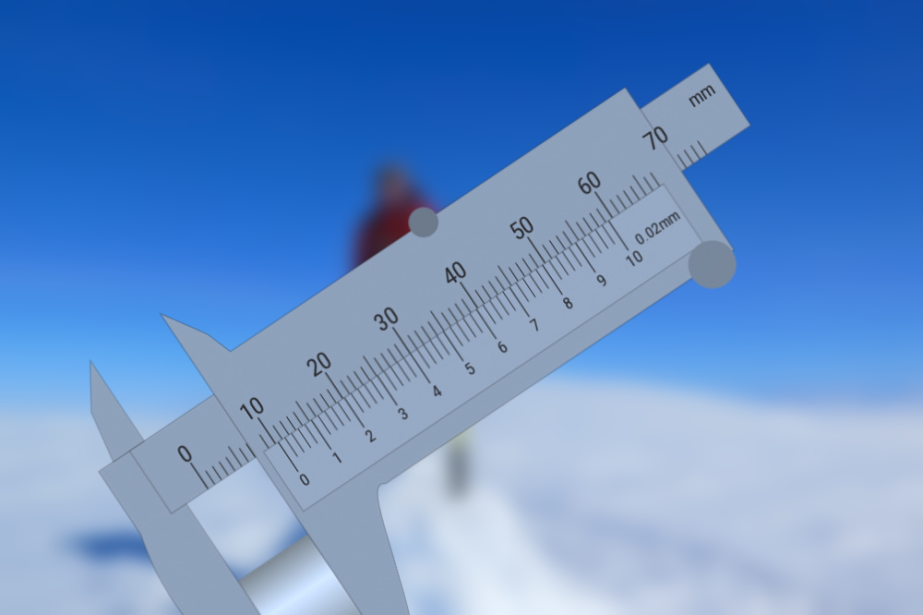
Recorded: value=10.4 unit=mm
